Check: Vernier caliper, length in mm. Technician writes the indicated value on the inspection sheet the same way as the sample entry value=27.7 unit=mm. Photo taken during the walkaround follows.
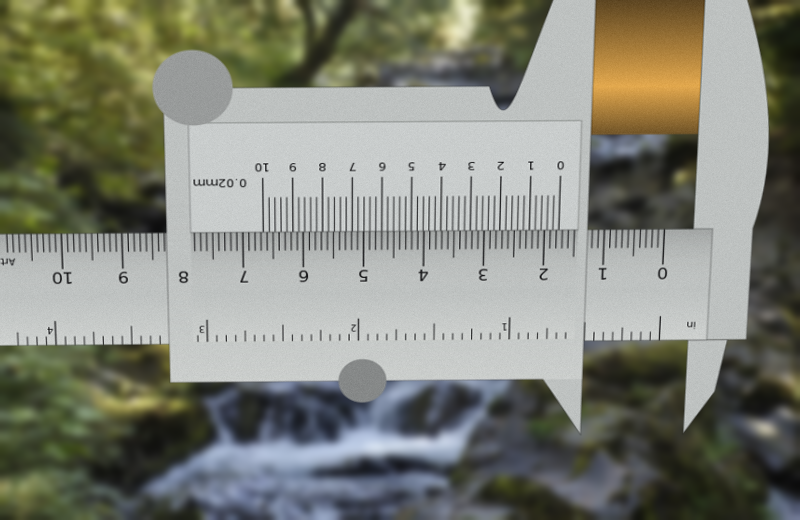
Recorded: value=17.6 unit=mm
